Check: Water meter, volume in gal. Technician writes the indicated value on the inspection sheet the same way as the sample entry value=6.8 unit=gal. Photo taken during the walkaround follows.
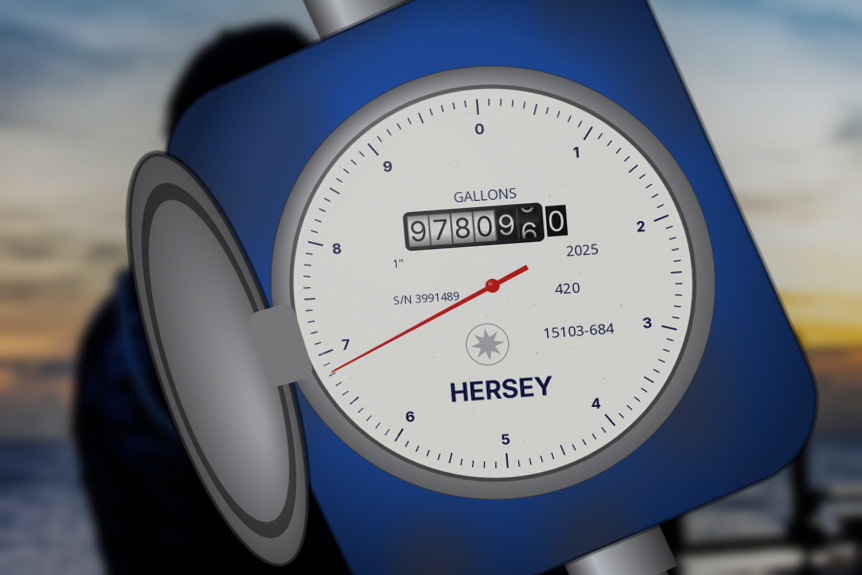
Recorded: value=9780956.8 unit=gal
